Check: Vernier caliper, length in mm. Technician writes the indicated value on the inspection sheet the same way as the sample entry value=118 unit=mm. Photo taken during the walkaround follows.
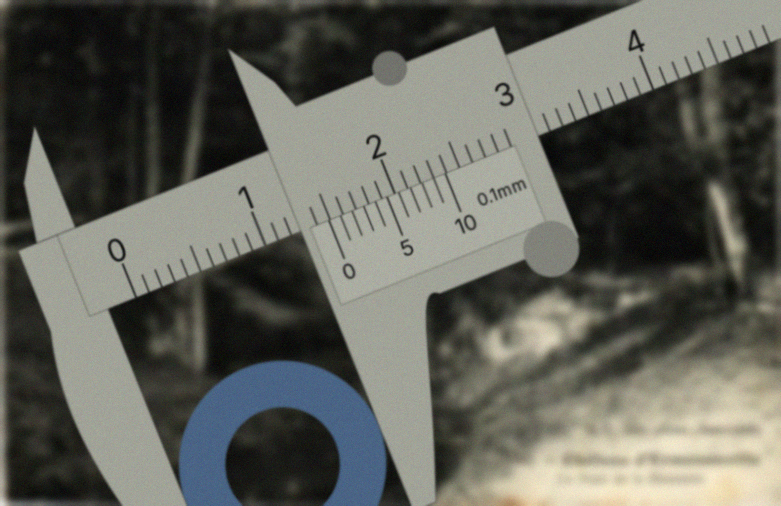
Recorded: value=14.9 unit=mm
